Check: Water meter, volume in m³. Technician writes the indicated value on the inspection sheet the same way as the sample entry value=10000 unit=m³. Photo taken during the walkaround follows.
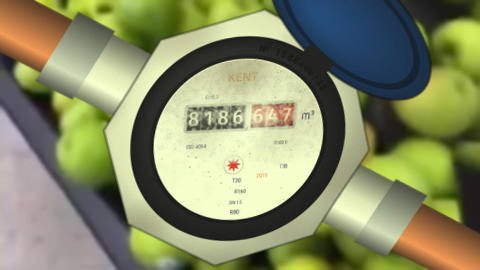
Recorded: value=8186.647 unit=m³
